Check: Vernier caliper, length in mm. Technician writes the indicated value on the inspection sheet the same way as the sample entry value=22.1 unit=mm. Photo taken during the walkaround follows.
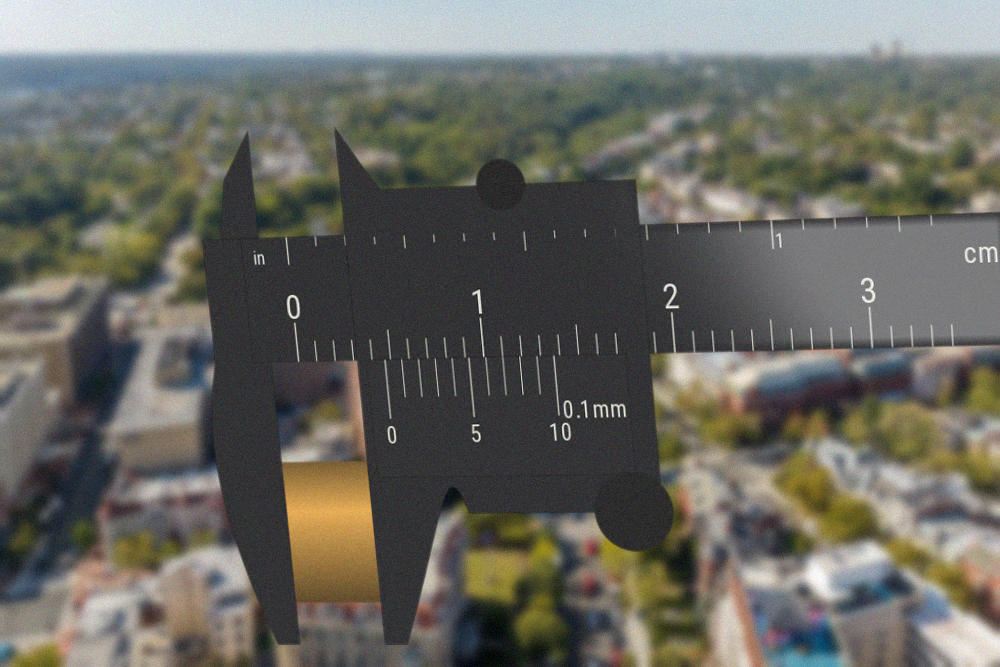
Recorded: value=4.7 unit=mm
